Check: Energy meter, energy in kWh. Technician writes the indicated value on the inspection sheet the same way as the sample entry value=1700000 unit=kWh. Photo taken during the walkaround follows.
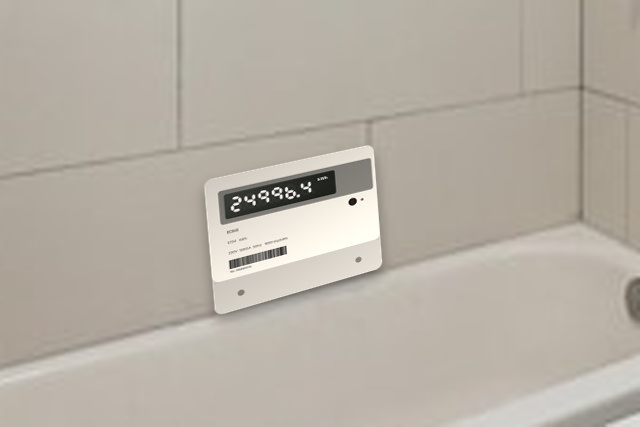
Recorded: value=24996.4 unit=kWh
